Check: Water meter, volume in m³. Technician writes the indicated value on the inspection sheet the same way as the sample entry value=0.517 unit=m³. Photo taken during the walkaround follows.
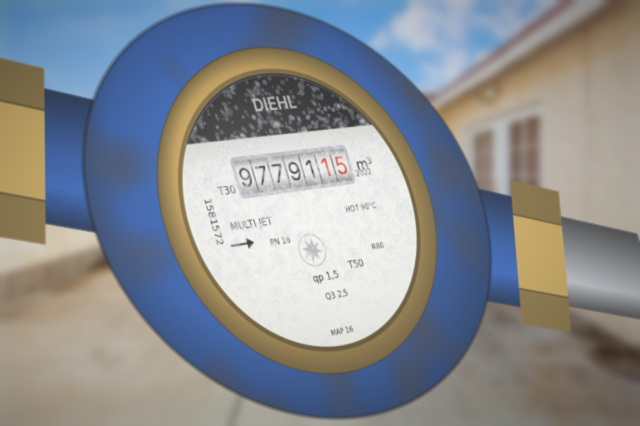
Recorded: value=97791.15 unit=m³
